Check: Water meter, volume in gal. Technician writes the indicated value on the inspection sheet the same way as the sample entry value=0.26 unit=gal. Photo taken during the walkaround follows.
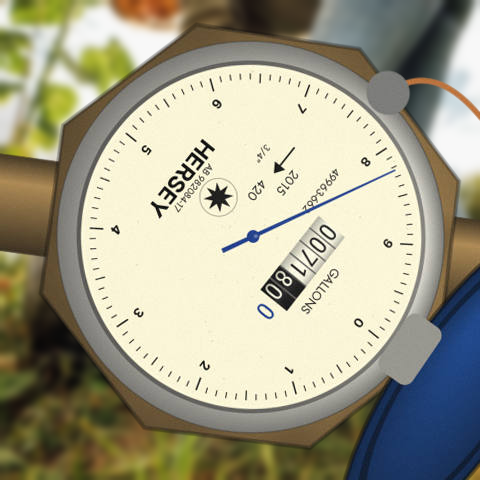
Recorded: value=71798.2 unit=gal
